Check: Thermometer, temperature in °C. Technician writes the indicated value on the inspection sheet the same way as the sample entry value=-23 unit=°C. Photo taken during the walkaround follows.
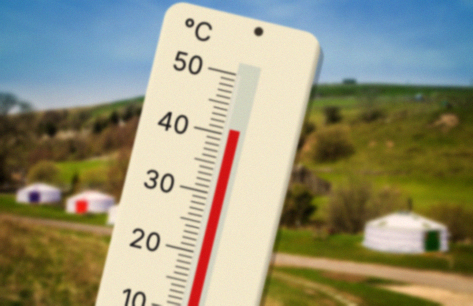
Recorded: value=41 unit=°C
